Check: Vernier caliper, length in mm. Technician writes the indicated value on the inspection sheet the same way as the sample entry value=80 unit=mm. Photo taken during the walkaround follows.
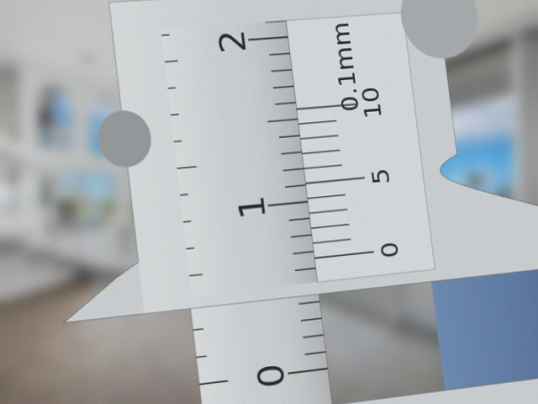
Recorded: value=6.6 unit=mm
